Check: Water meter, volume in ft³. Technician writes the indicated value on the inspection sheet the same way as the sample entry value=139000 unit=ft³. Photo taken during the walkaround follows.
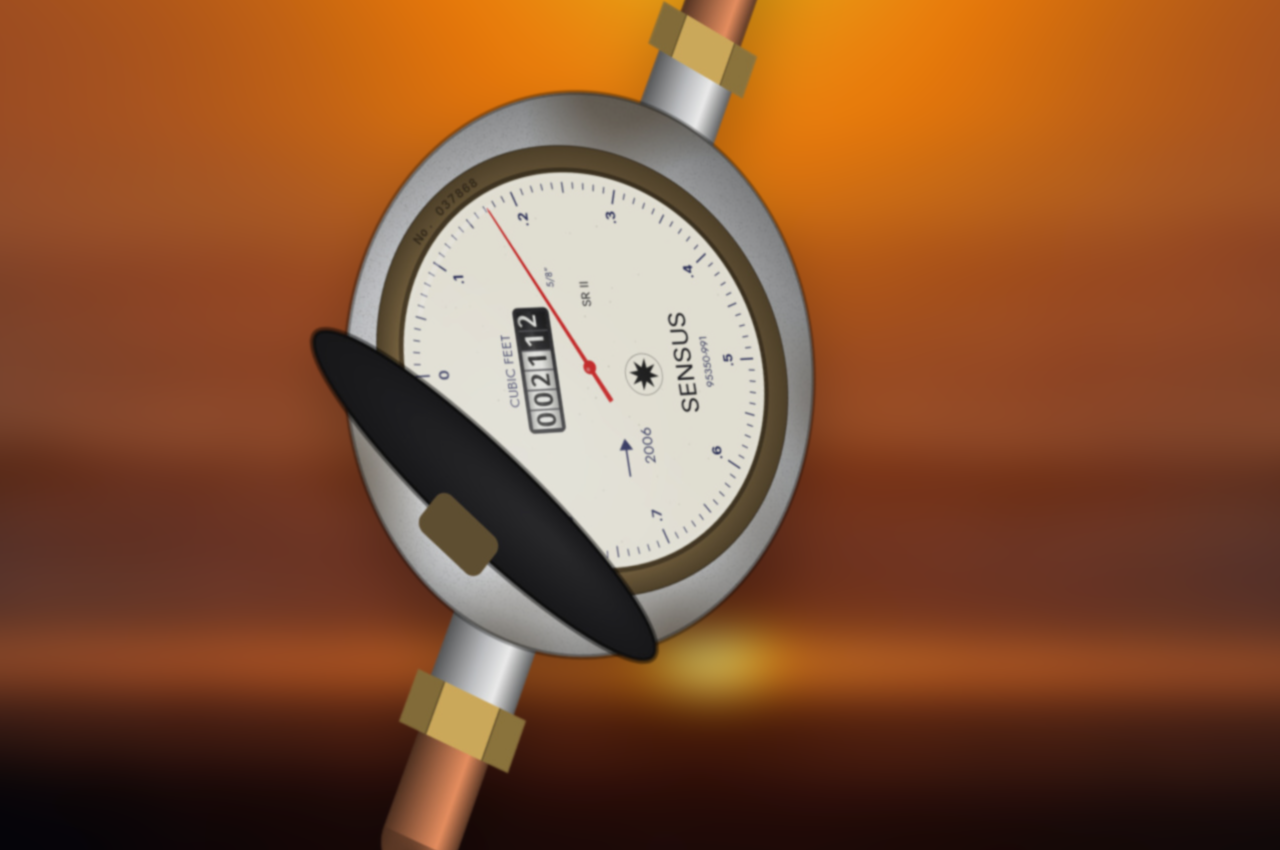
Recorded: value=2112.17 unit=ft³
